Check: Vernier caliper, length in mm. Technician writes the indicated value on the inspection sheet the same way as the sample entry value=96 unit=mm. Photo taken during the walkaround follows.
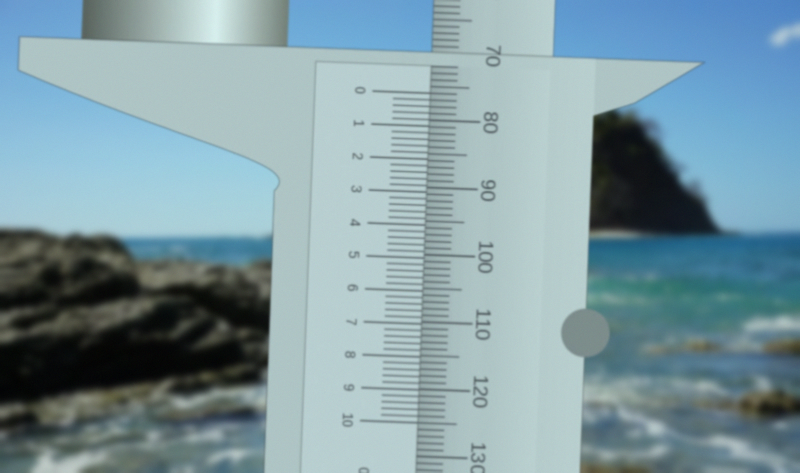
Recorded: value=76.0 unit=mm
